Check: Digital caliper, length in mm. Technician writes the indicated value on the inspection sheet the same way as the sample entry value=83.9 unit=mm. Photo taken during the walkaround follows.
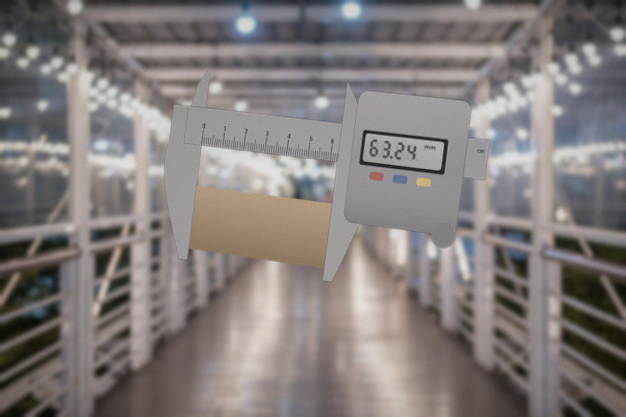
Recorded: value=63.24 unit=mm
